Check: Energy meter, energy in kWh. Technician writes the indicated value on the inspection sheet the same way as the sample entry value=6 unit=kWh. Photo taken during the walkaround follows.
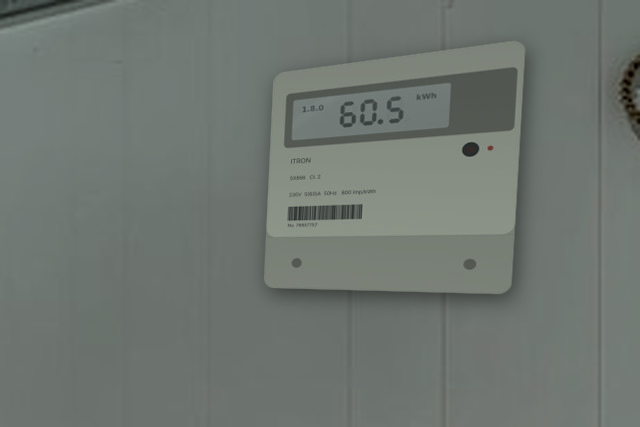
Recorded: value=60.5 unit=kWh
